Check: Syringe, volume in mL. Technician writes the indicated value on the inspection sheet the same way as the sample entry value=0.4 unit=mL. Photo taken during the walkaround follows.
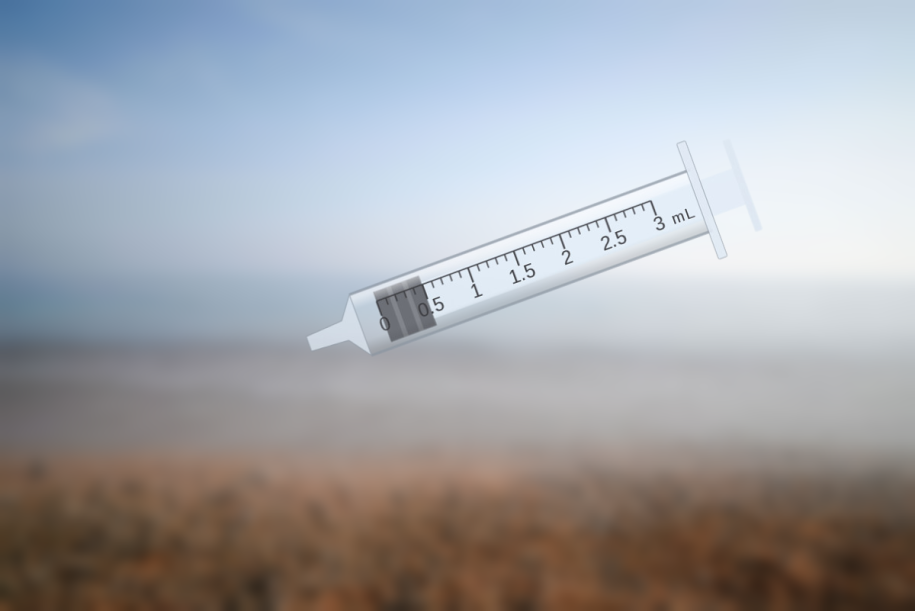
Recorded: value=0 unit=mL
